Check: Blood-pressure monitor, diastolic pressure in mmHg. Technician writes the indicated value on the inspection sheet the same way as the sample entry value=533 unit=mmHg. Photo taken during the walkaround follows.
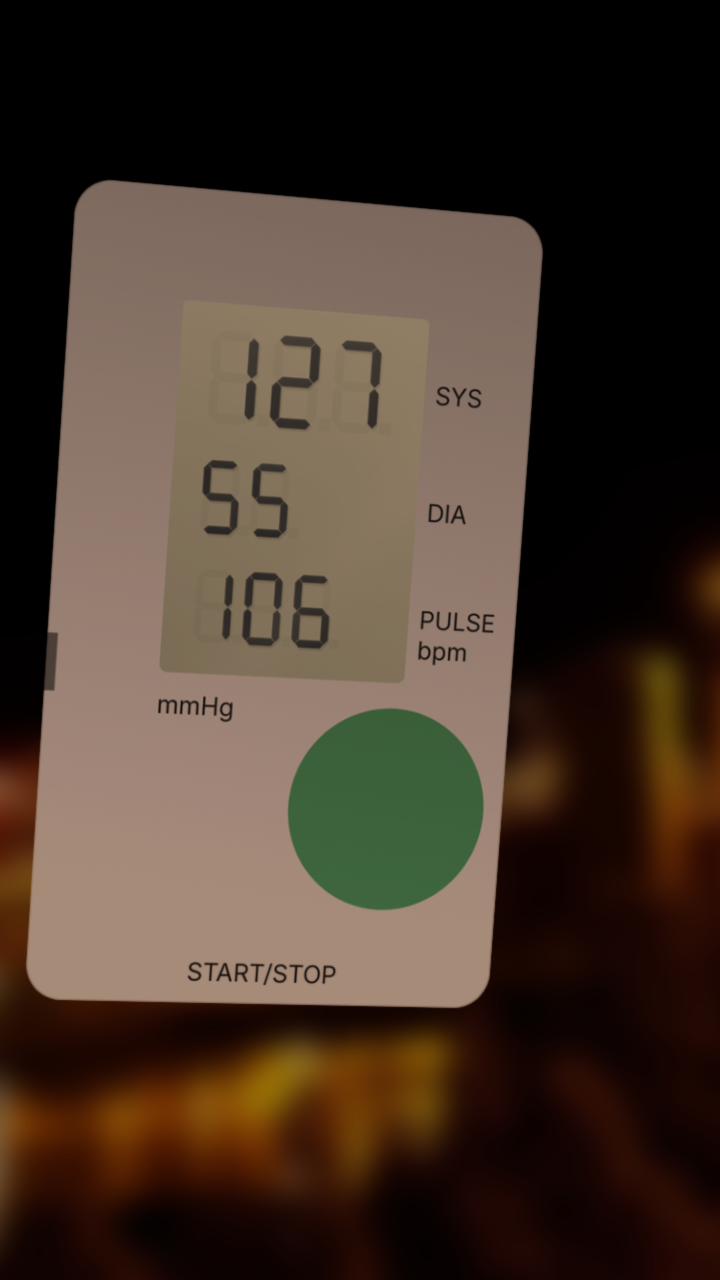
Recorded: value=55 unit=mmHg
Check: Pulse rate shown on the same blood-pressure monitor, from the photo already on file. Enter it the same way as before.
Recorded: value=106 unit=bpm
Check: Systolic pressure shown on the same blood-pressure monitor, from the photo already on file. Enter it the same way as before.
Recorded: value=127 unit=mmHg
